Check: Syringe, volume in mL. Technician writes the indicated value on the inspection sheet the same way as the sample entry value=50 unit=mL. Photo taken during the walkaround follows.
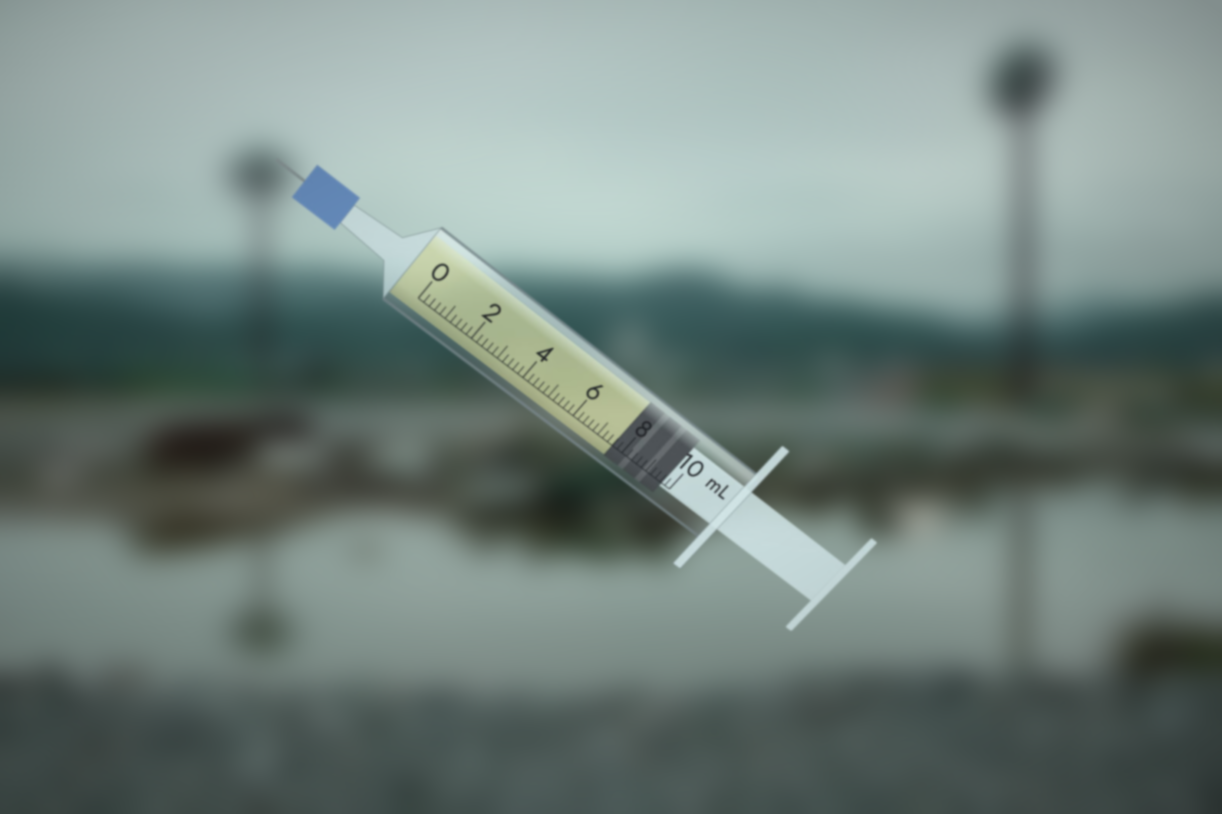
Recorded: value=7.6 unit=mL
